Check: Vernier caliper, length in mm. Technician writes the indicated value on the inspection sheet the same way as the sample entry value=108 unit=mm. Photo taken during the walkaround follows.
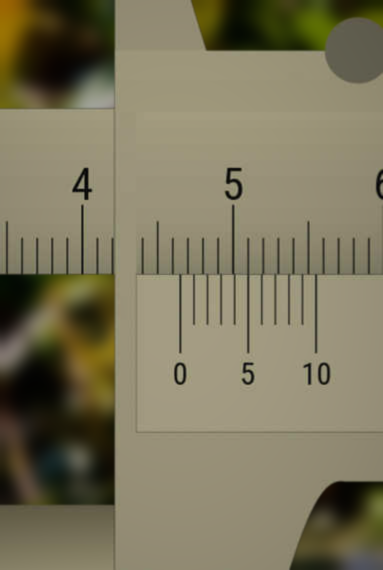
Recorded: value=46.5 unit=mm
